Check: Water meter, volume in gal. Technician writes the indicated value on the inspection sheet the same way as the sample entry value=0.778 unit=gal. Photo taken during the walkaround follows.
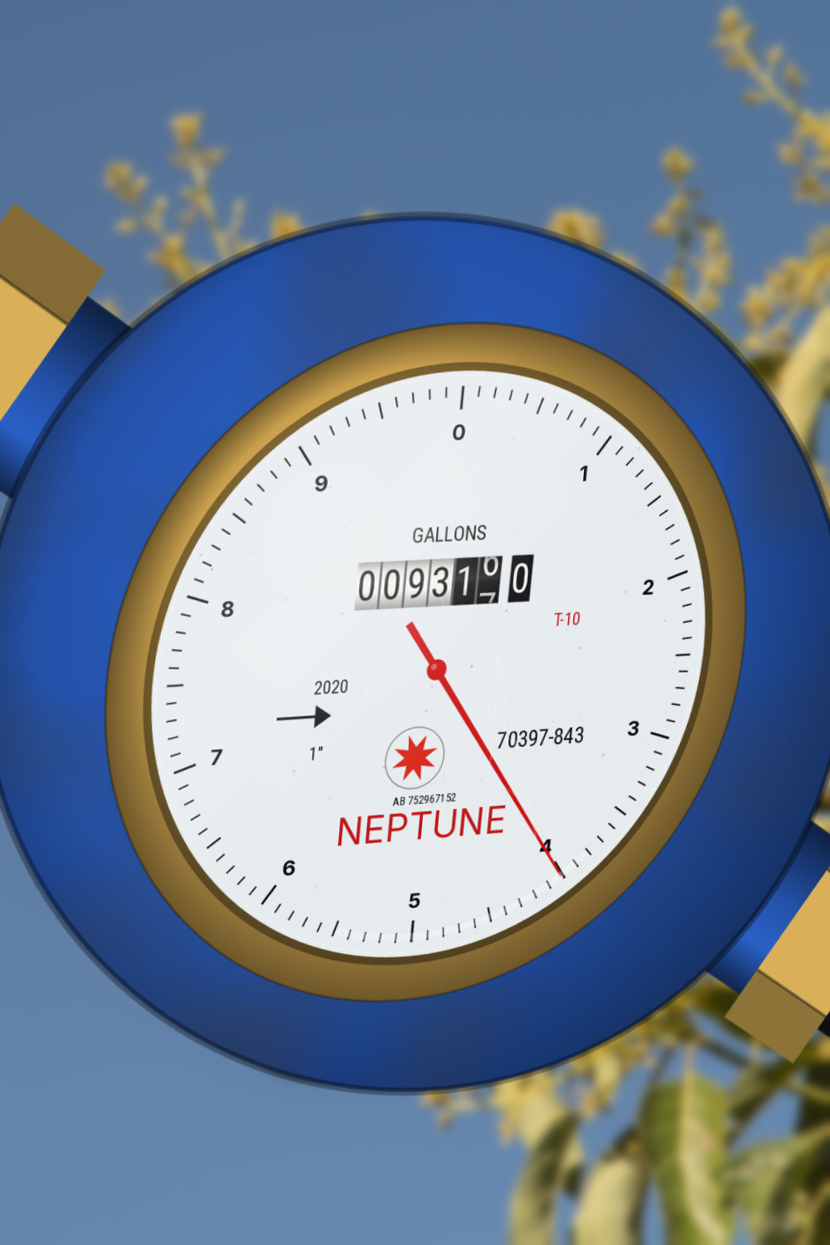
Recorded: value=93164.0 unit=gal
